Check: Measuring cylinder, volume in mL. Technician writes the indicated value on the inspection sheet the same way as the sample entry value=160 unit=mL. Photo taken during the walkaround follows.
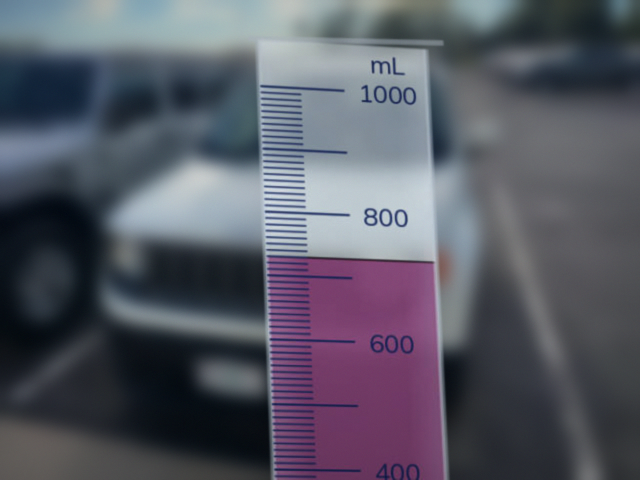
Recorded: value=730 unit=mL
